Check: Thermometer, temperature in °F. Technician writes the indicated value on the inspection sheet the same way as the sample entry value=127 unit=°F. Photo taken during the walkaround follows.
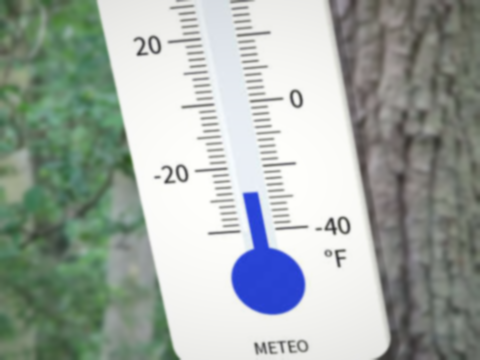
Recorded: value=-28 unit=°F
